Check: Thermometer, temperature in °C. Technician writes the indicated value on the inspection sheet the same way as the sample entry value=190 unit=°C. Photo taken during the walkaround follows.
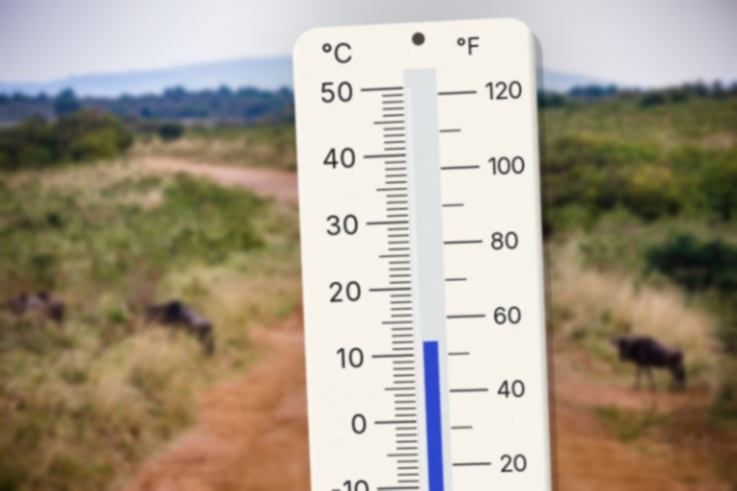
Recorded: value=12 unit=°C
